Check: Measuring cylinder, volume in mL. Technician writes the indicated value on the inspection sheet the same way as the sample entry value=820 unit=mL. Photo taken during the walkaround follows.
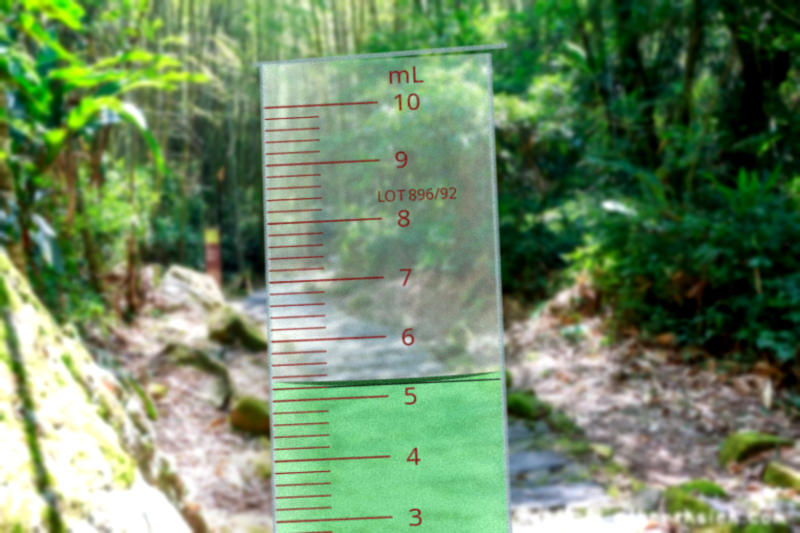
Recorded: value=5.2 unit=mL
